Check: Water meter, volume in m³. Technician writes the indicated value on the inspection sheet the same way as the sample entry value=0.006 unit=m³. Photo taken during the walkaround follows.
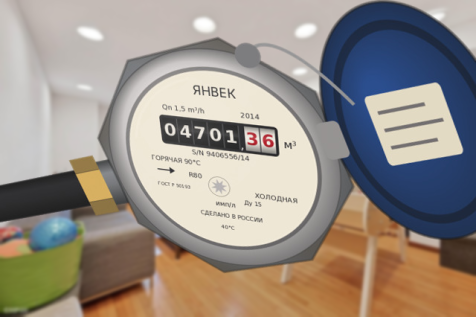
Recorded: value=4701.36 unit=m³
